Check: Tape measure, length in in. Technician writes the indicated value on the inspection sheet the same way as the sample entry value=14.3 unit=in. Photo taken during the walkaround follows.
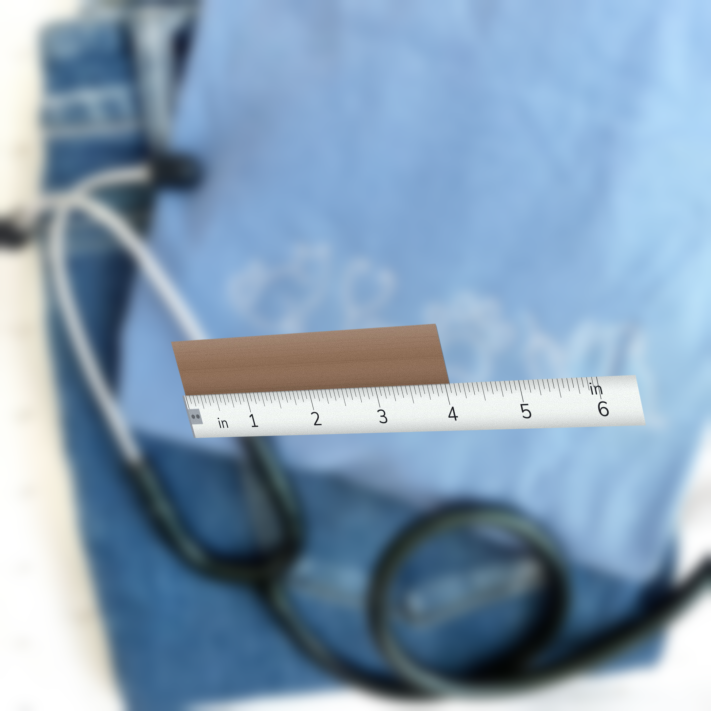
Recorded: value=4.0625 unit=in
